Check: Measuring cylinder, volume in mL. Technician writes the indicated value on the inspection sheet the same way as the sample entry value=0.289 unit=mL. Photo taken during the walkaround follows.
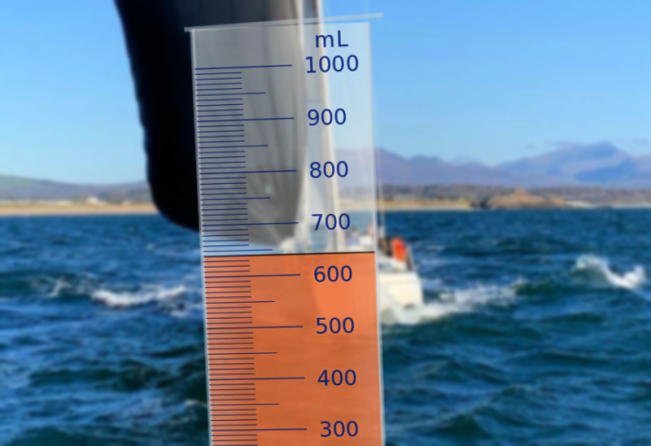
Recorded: value=640 unit=mL
